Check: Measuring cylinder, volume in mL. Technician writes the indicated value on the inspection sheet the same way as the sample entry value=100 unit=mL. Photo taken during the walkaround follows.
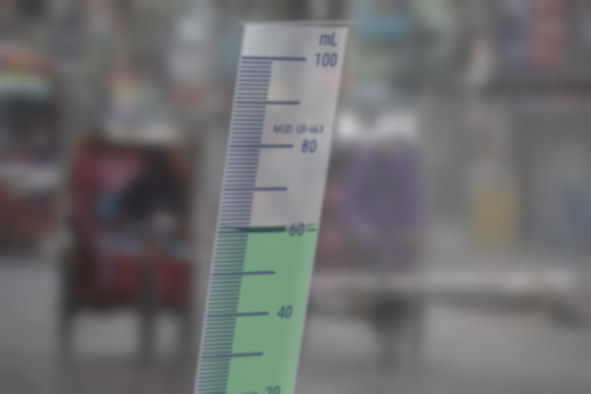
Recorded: value=60 unit=mL
